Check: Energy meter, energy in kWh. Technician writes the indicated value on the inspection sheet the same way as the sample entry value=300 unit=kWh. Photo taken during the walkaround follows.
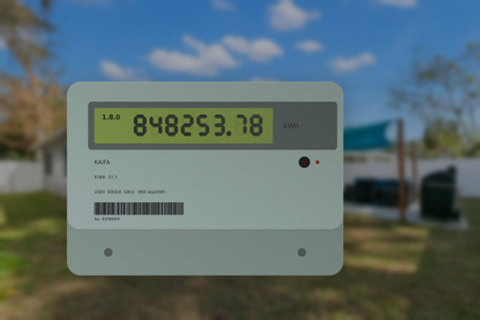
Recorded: value=848253.78 unit=kWh
